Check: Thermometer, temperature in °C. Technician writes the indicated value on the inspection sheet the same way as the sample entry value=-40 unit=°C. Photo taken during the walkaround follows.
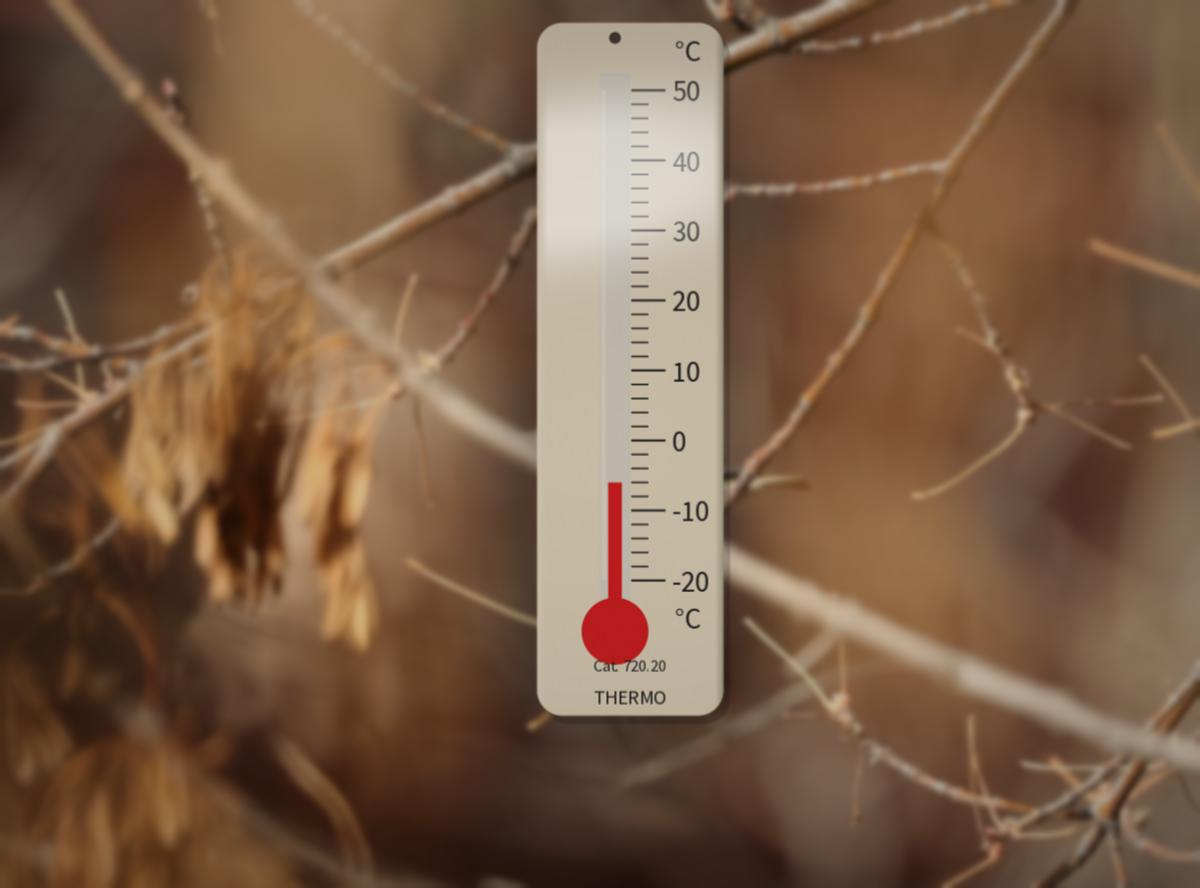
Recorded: value=-6 unit=°C
